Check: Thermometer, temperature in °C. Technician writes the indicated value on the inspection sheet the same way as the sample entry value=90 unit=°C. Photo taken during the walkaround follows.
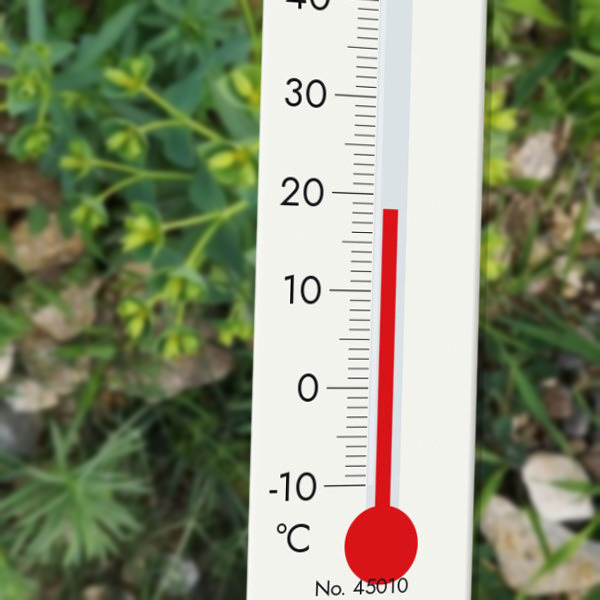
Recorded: value=18.5 unit=°C
